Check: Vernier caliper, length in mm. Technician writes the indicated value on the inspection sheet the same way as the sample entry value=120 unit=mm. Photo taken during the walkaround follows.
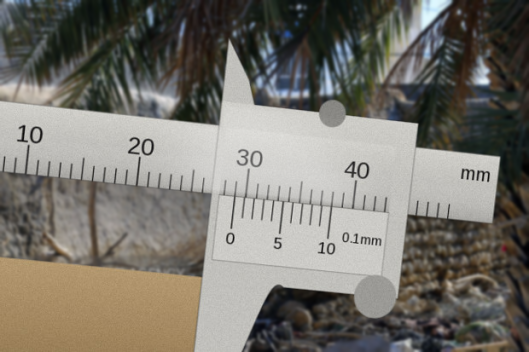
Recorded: value=29.0 unit=mm
